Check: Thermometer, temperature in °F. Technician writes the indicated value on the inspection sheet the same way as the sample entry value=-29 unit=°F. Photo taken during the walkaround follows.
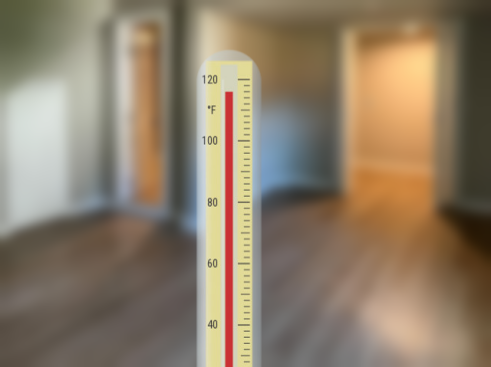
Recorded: value=116 unit=°F
